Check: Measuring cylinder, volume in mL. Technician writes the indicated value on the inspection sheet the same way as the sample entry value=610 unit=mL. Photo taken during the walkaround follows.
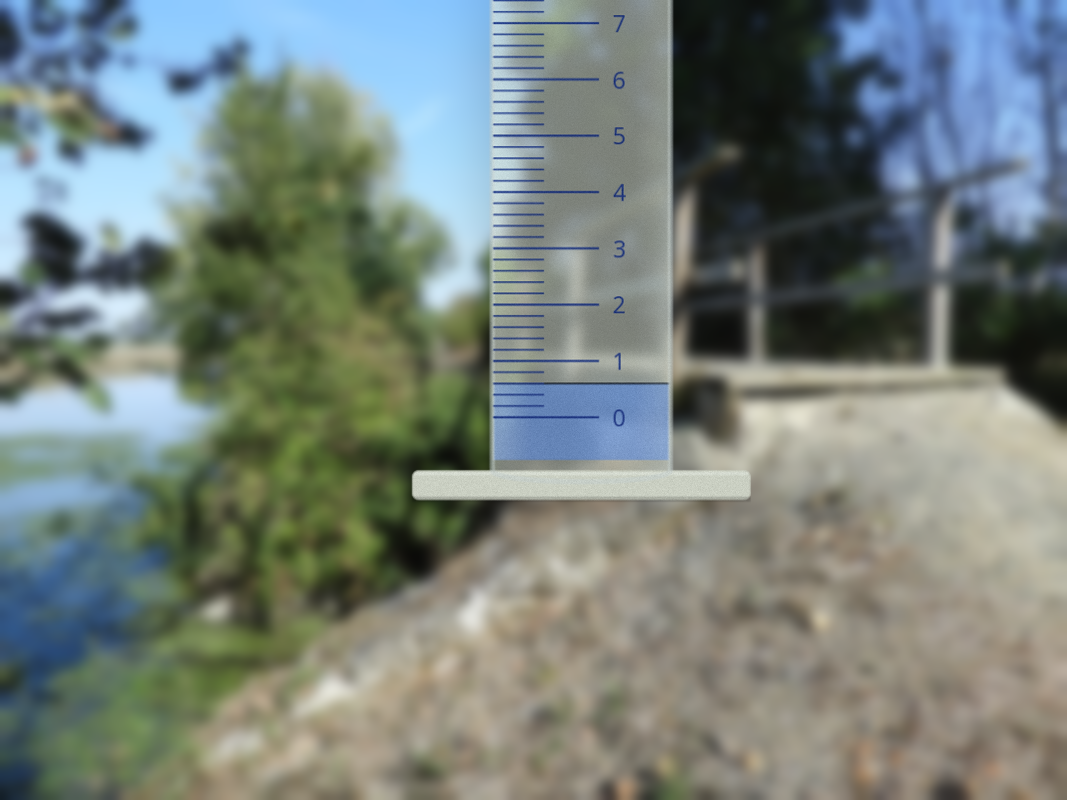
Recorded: value=0.6 unit=mL
